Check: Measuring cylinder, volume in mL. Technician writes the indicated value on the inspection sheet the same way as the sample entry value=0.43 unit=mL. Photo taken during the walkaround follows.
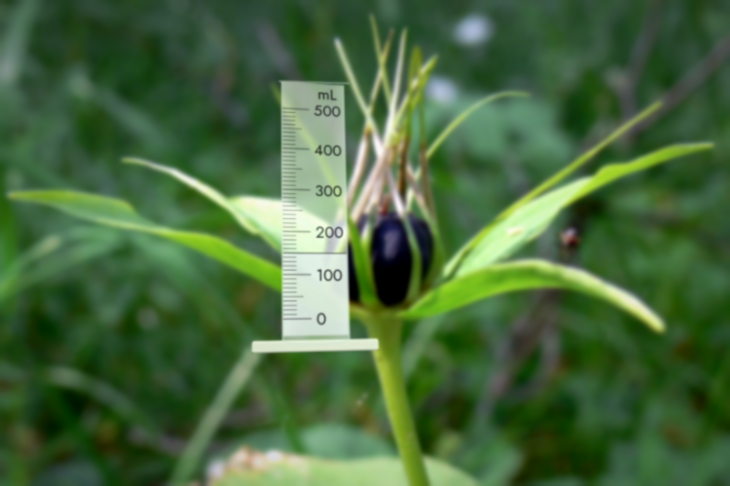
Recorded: value=150 unit=mL
